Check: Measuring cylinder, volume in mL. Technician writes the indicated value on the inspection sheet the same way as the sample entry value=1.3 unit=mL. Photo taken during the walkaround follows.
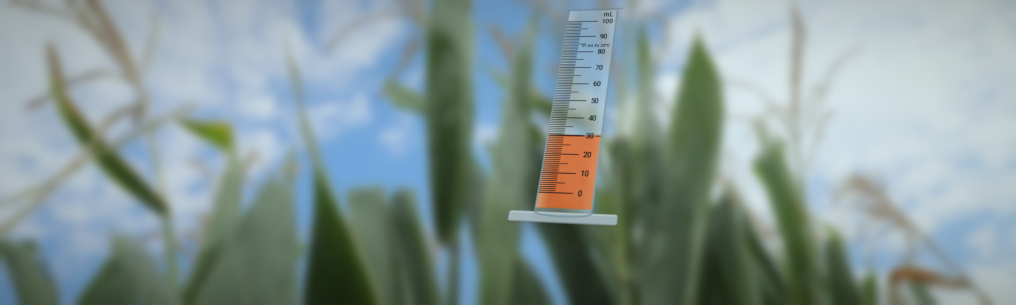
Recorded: value=30 unit=mL
